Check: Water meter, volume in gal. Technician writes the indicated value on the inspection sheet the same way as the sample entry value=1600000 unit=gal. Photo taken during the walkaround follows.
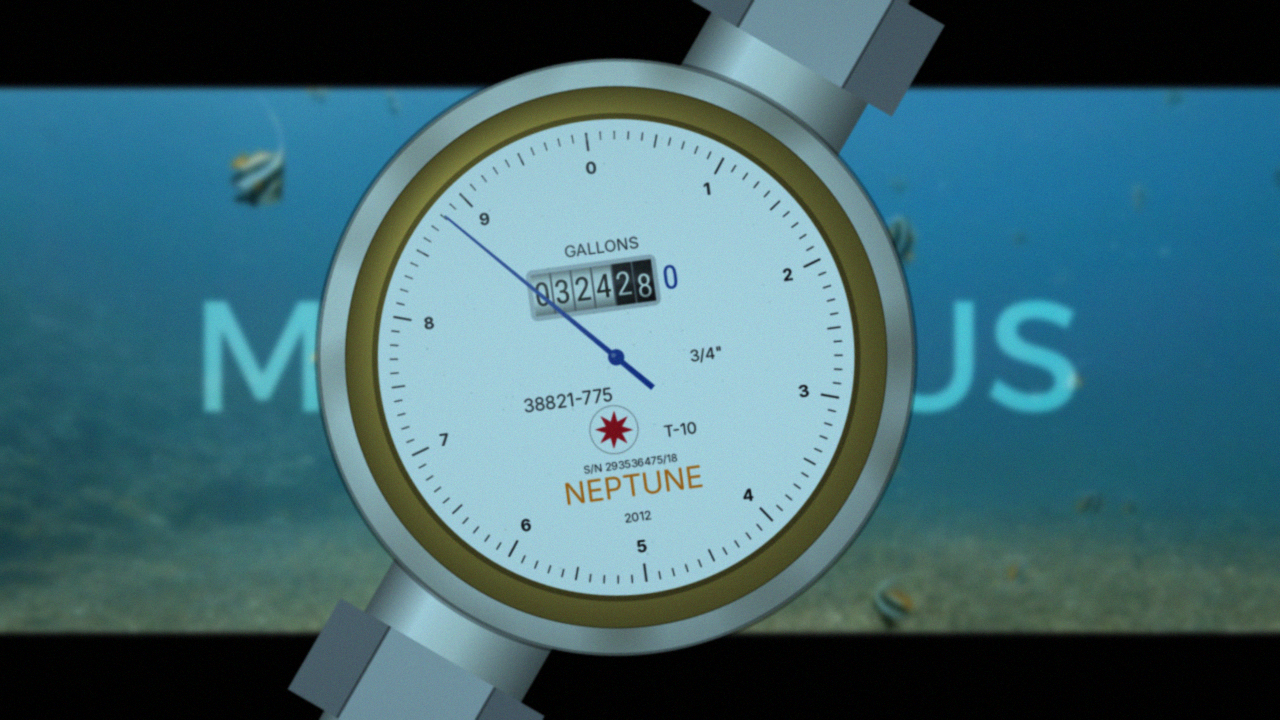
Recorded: value=324278.8 unit=gal
